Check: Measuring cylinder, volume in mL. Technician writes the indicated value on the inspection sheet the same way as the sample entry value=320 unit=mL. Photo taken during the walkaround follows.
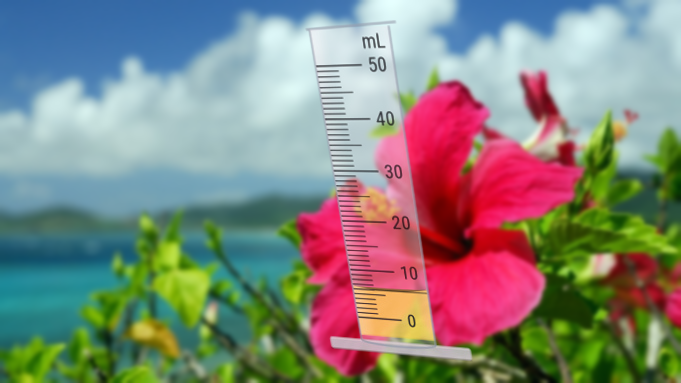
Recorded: value=6 unit=mL
